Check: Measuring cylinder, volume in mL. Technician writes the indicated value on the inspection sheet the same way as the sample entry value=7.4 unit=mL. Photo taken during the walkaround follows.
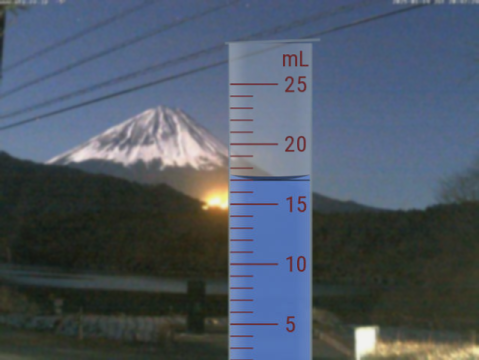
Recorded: value=17 unit=mL
